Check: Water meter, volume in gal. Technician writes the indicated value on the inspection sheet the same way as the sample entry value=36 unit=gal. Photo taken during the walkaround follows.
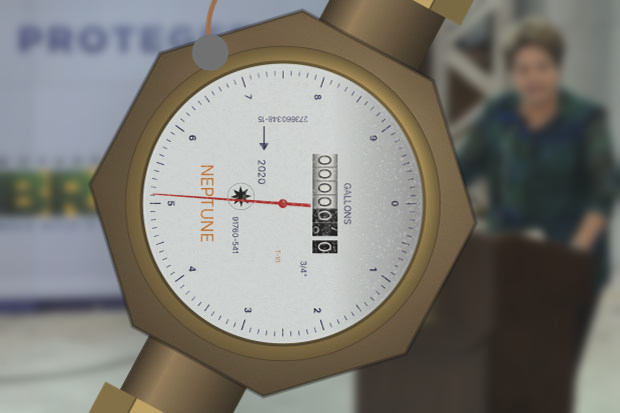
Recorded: value=75.1 unit=gal
